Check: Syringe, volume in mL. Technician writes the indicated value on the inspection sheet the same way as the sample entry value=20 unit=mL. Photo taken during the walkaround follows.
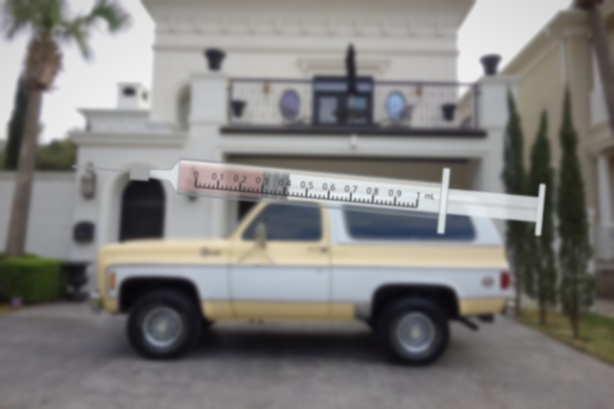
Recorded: value=0.3 unit=mL
